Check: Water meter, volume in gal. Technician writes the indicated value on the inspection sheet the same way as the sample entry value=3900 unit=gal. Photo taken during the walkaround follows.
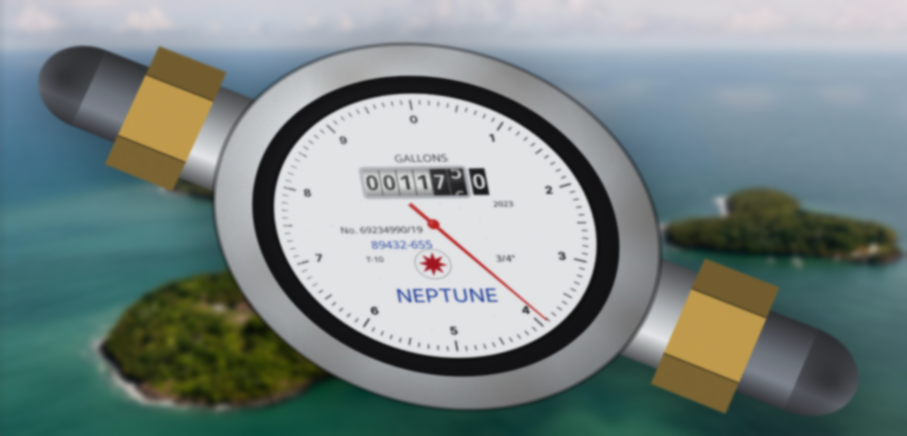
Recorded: value=11753.9 unit=gal
